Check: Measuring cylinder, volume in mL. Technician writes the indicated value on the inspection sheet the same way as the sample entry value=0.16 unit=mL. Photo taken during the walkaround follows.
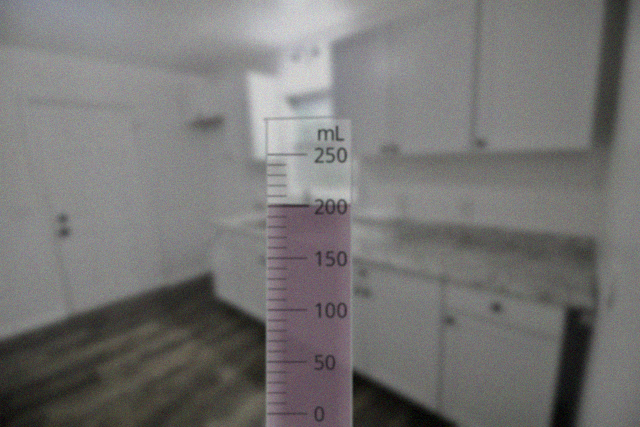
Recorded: value=200 unit=mL
